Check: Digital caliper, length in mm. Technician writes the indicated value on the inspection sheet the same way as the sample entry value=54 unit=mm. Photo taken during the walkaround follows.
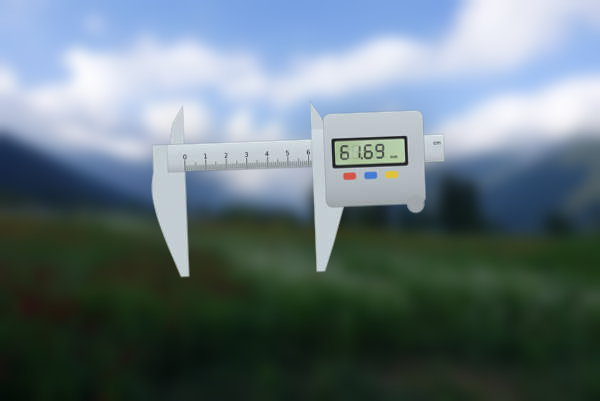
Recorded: value=61.69 unit=mm
